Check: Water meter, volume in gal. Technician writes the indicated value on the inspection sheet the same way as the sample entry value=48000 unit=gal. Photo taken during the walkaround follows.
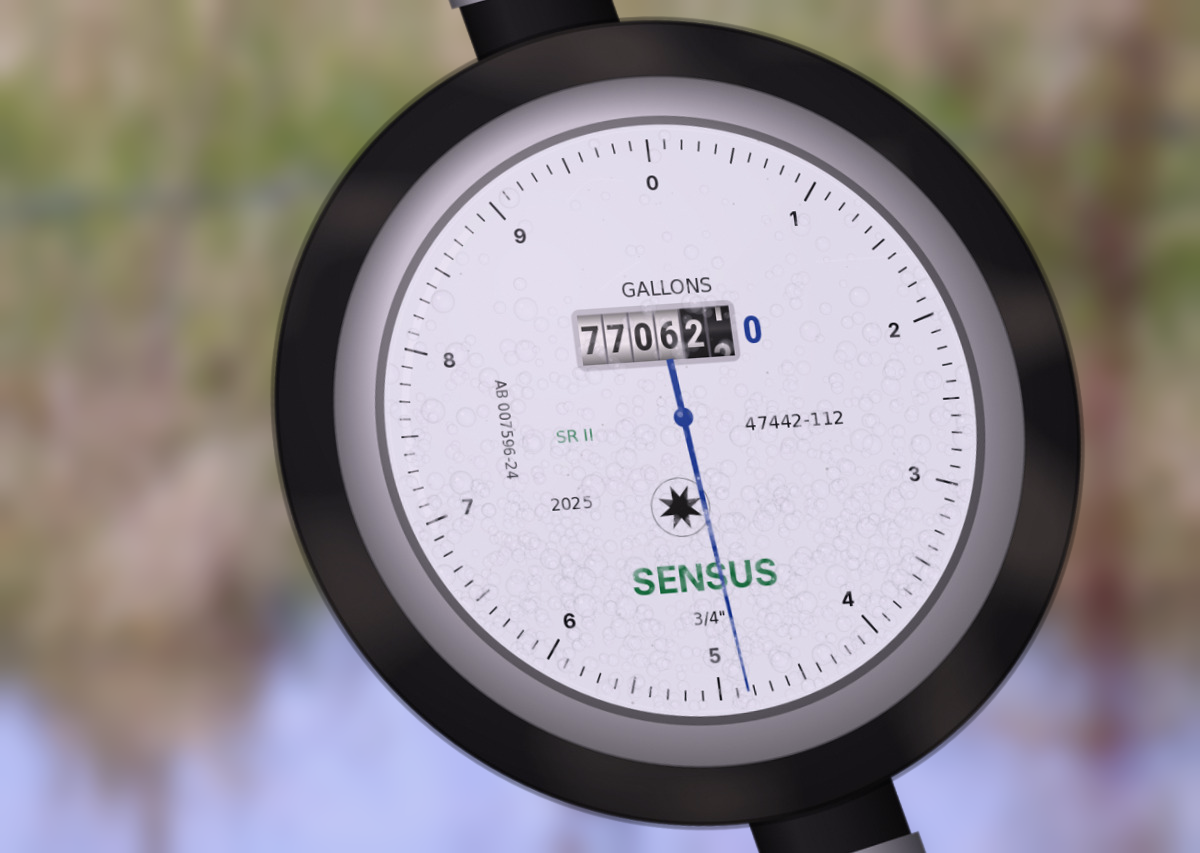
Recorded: value=7706214.8 unit=gal
